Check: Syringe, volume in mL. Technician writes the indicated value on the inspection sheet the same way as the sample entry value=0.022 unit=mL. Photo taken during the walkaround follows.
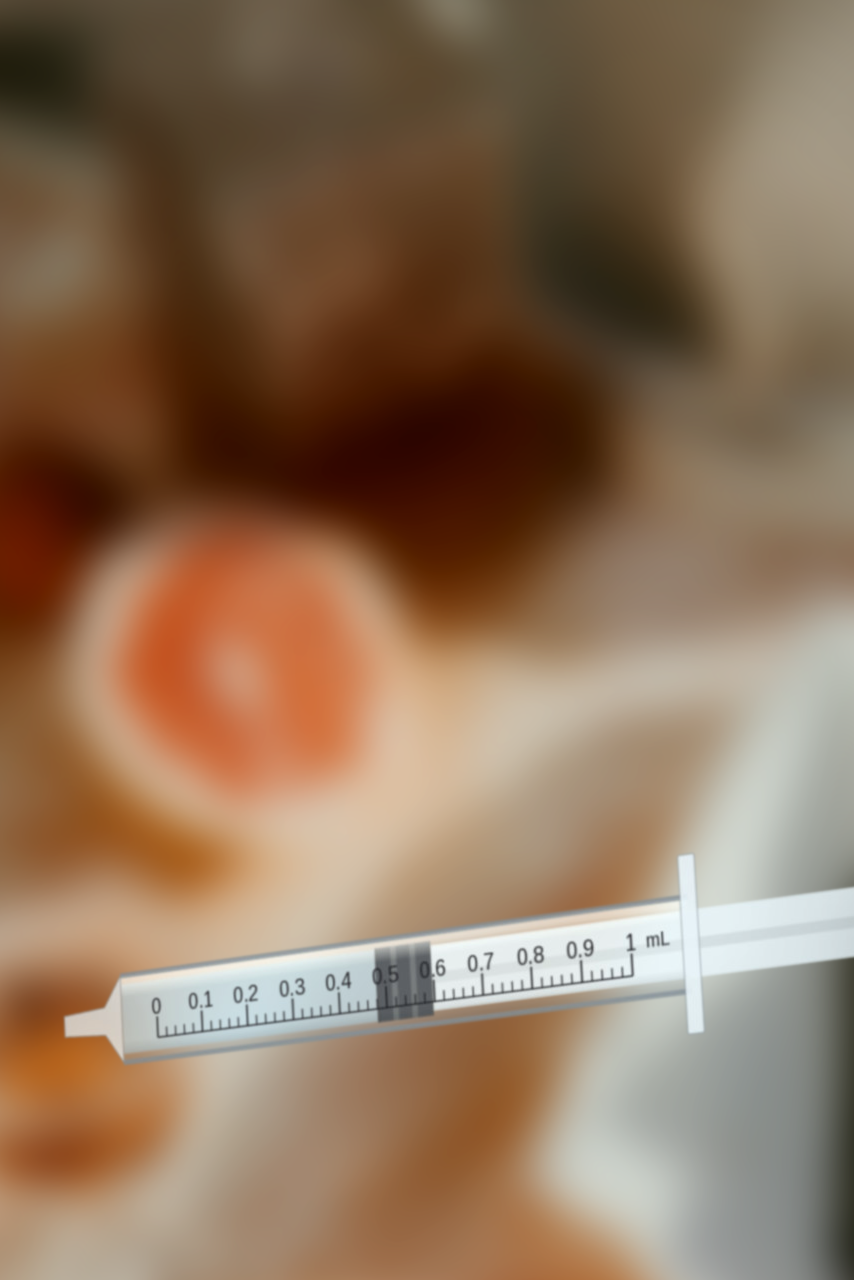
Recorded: value=0.48 unit=mL
